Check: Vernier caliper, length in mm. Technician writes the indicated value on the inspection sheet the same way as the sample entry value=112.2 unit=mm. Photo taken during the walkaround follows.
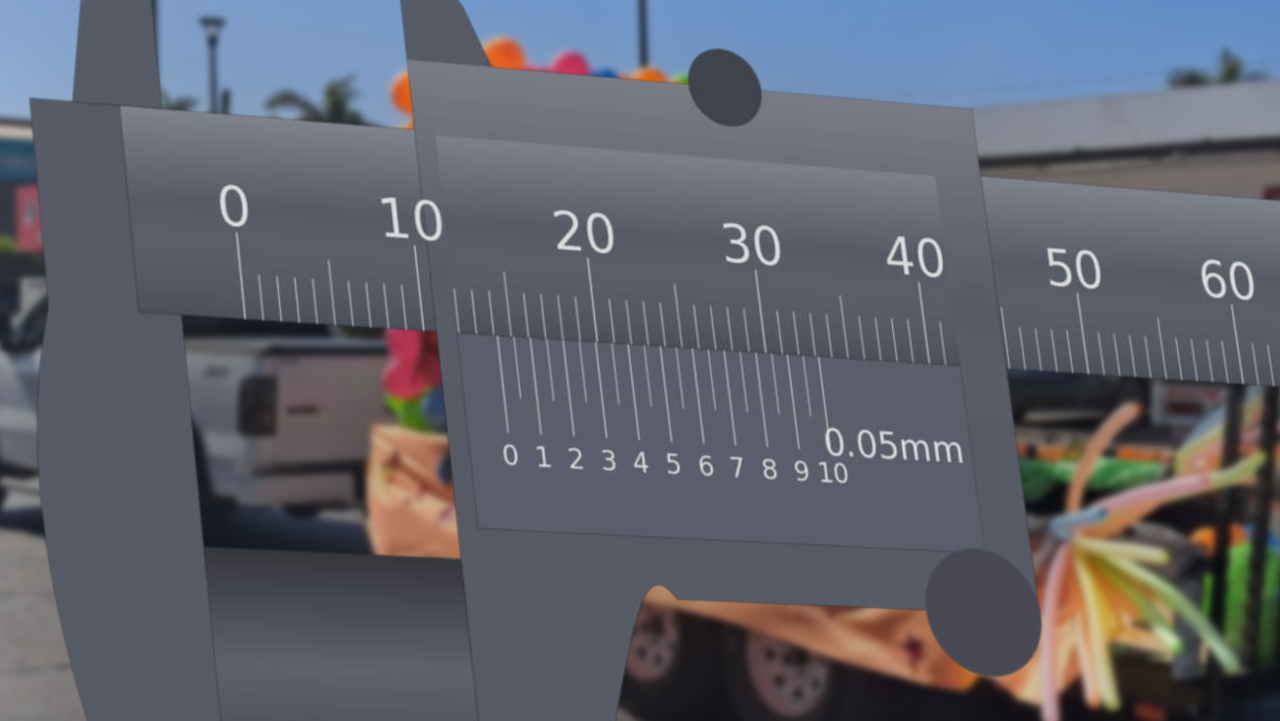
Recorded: value=14.2 unit=mm
